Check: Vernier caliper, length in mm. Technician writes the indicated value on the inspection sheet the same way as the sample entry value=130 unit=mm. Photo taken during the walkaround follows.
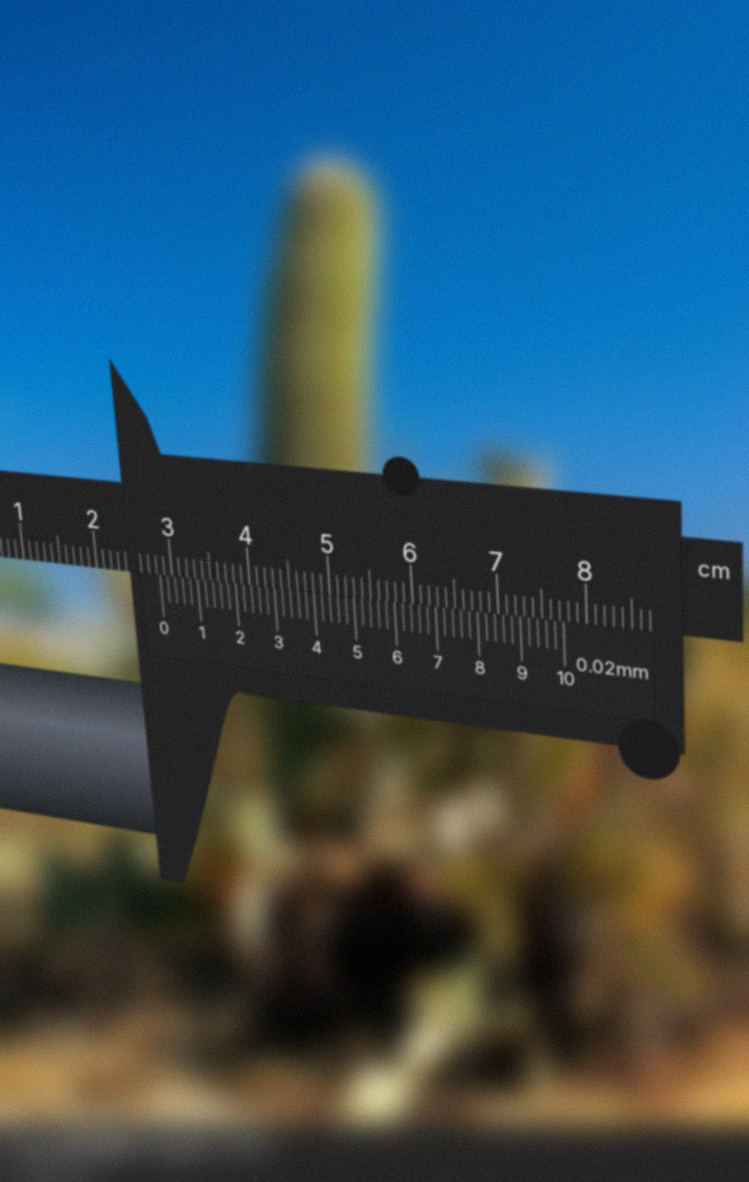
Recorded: value=28.4 unit=mm
